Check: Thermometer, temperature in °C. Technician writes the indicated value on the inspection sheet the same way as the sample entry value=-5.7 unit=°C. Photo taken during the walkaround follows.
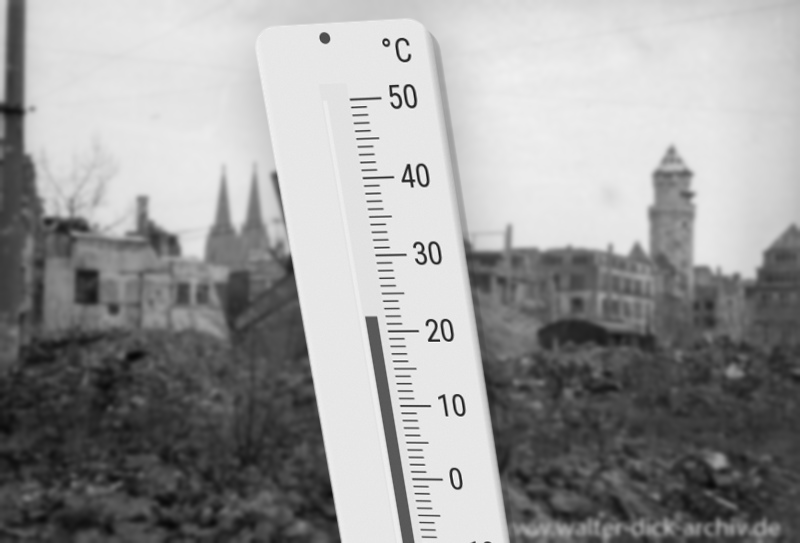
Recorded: value=22 unit=°C
